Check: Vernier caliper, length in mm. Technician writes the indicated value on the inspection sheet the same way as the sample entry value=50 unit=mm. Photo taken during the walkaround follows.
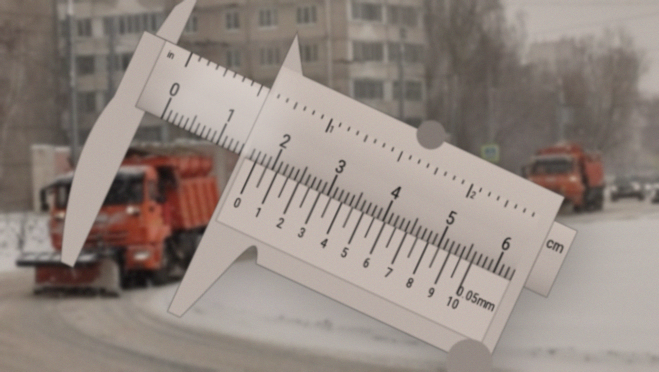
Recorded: value=17.0 unit=mm
